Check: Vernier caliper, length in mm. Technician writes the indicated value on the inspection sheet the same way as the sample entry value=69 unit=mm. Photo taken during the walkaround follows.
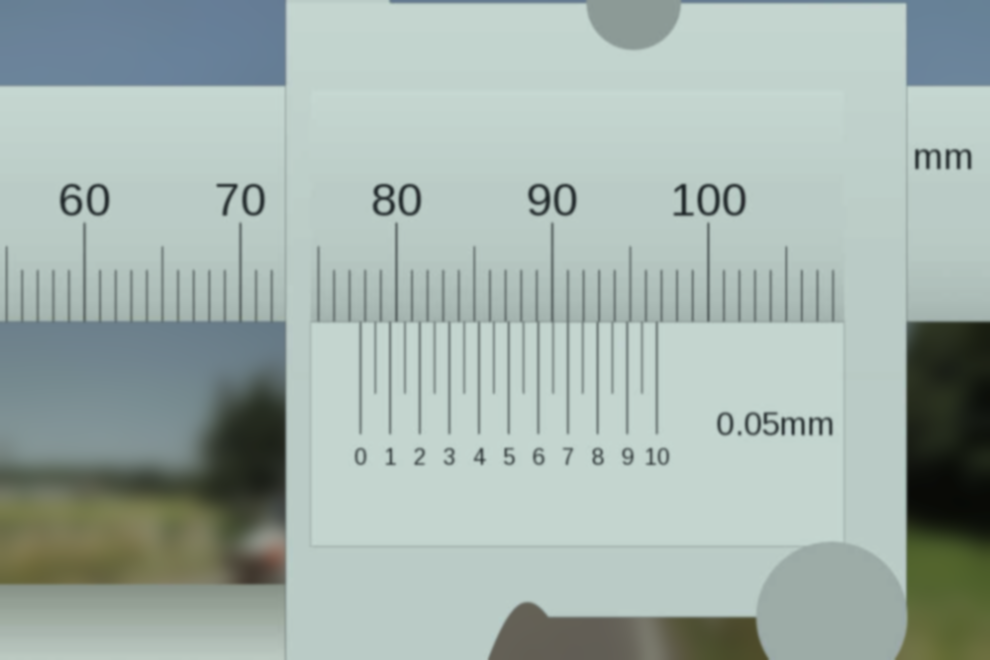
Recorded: value=77.7 unit=mm
